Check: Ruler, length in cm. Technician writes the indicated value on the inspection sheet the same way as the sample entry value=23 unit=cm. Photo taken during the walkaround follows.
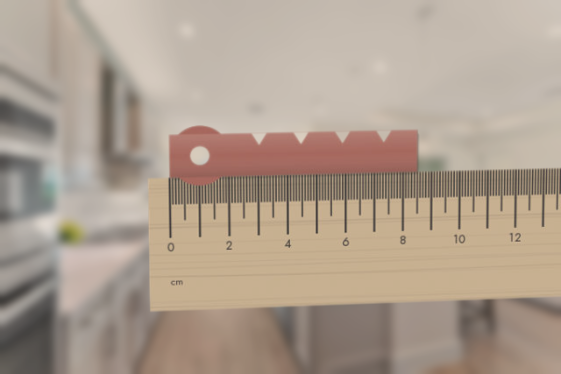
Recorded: value=8.5 unit=cm
